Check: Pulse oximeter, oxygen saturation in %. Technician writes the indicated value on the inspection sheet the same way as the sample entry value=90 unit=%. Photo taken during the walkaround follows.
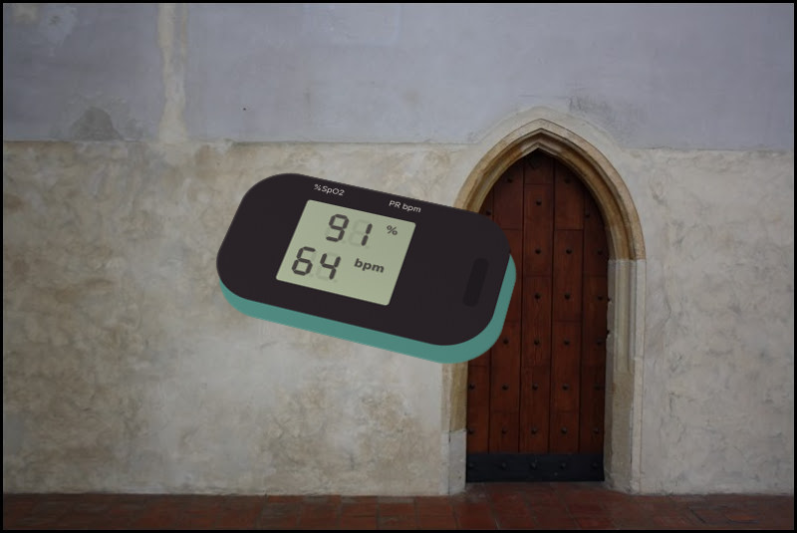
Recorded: value=91 unit=%
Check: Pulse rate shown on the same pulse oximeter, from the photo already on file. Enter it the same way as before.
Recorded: value=64 unit=bpm
